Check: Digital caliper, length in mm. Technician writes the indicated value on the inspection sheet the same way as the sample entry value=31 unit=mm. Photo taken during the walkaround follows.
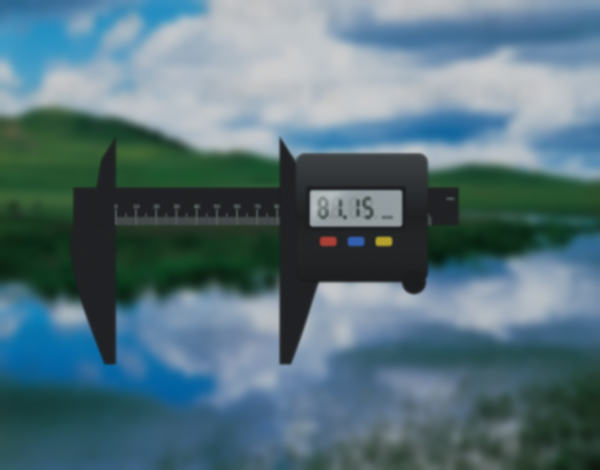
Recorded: value=81.15 unit=mm
